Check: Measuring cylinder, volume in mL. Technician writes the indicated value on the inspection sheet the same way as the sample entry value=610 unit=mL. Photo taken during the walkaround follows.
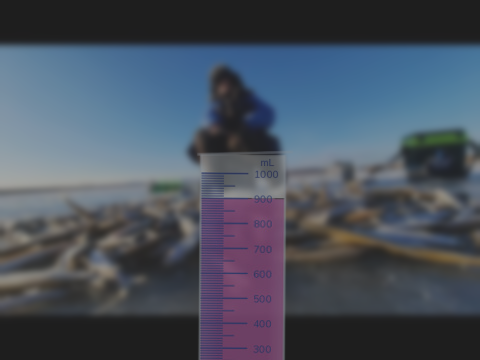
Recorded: value=900 unit=mL
